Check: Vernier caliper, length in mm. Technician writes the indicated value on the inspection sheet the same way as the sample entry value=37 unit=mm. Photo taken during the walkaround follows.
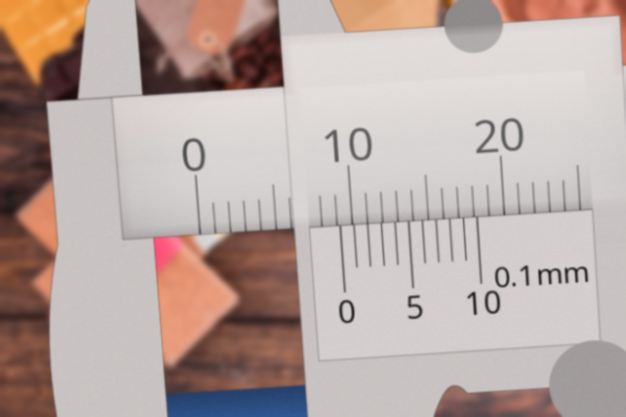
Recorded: value=9.2 unit=mm
